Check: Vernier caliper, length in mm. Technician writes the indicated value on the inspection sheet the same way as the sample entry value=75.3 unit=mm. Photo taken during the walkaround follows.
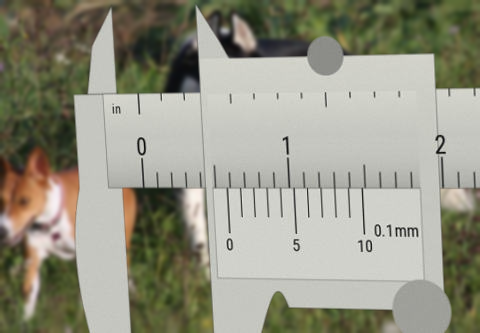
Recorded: value=5.8 unit=mm
